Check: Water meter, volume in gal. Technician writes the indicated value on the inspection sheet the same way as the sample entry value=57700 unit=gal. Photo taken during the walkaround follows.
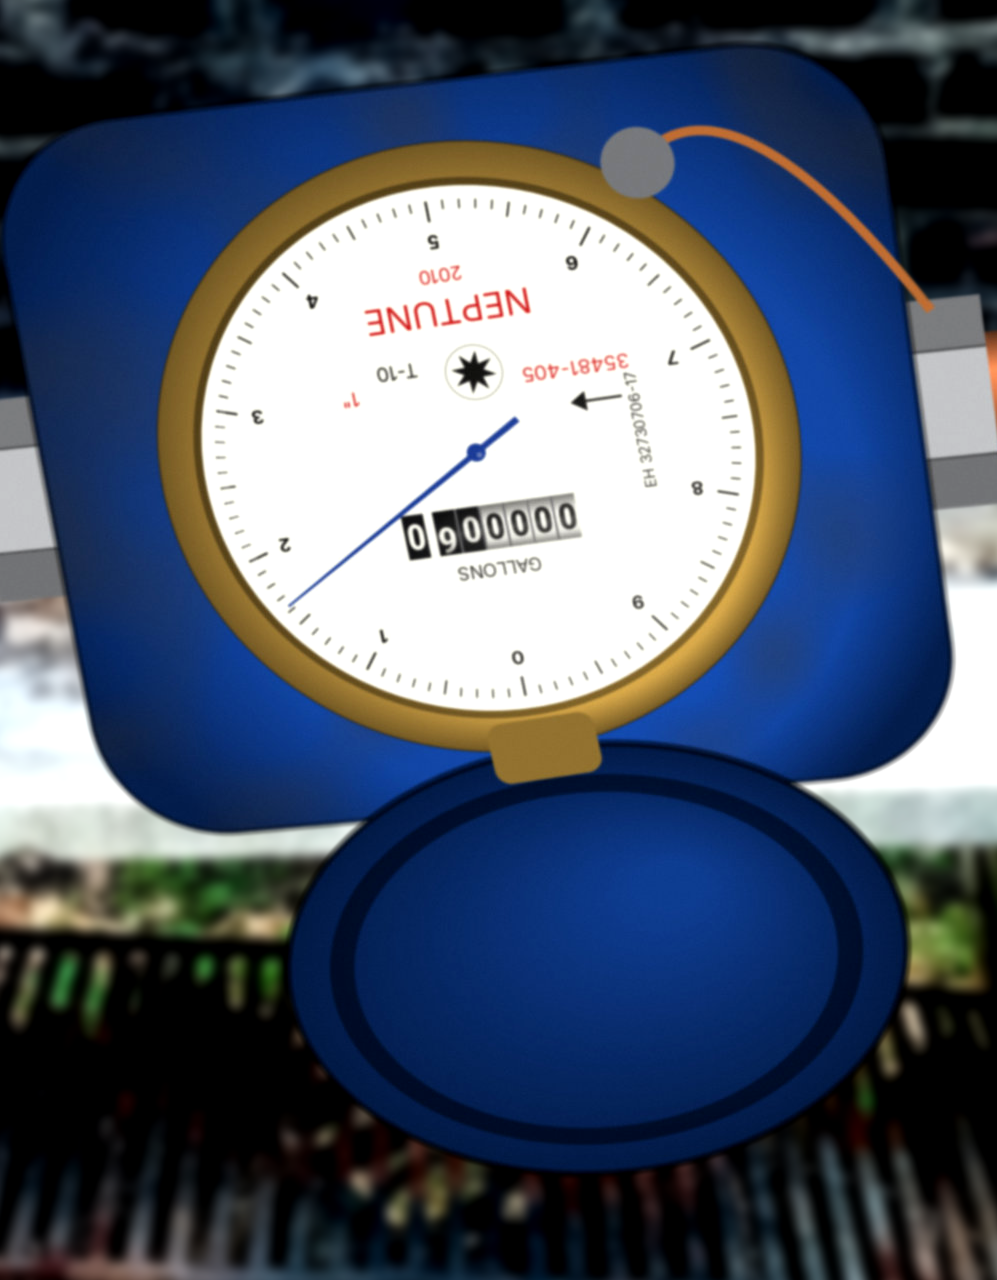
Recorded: value=61.6 unit=gal
